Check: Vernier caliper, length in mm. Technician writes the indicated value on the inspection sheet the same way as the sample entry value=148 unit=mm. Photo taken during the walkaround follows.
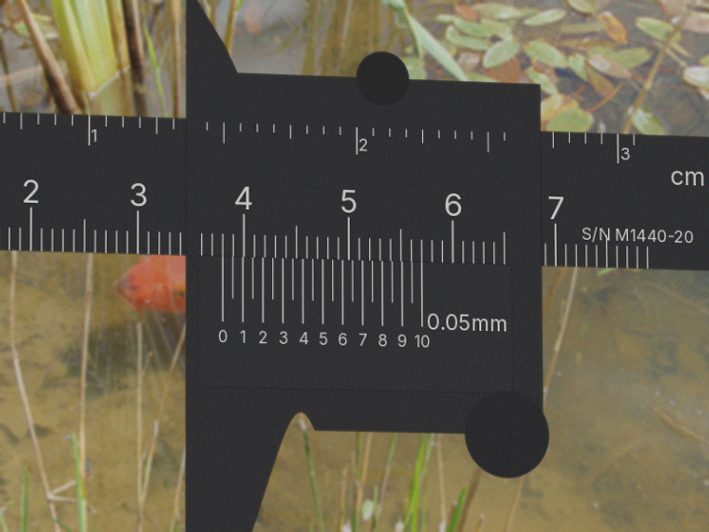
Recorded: value=38.0 unit=mm
